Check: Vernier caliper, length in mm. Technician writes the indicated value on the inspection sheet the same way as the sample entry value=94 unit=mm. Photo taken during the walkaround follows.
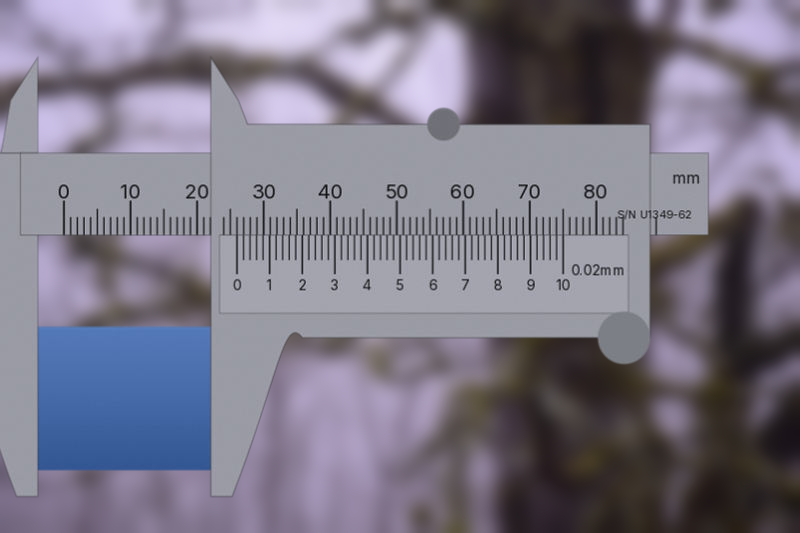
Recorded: value=26.0 unit=mm
